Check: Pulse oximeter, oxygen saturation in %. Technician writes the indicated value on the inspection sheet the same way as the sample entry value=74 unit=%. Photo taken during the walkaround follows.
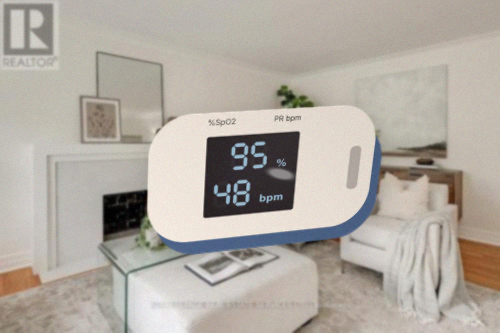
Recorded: value=95 unit=%
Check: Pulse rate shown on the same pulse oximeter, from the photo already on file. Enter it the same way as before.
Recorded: value=48 unit=bpm
